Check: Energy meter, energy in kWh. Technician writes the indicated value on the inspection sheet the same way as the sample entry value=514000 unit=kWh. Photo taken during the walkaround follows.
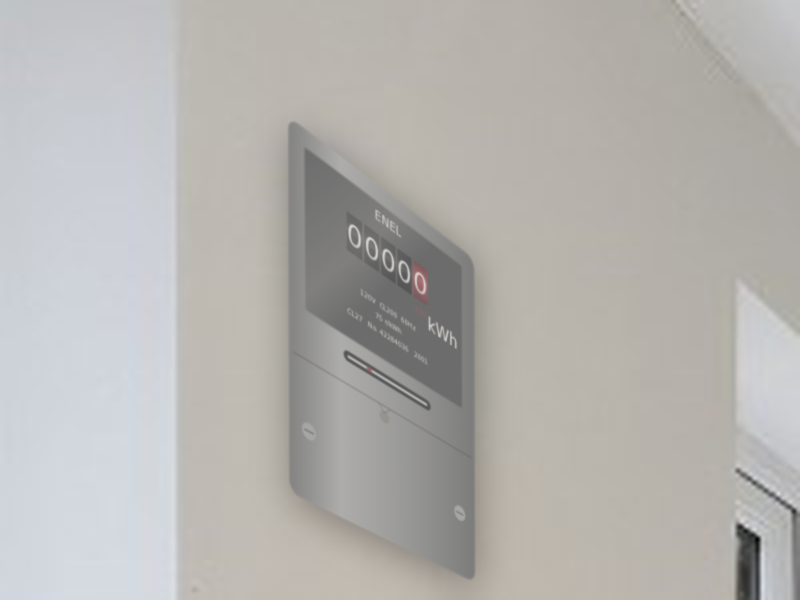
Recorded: value=0.0 unit=kWh
